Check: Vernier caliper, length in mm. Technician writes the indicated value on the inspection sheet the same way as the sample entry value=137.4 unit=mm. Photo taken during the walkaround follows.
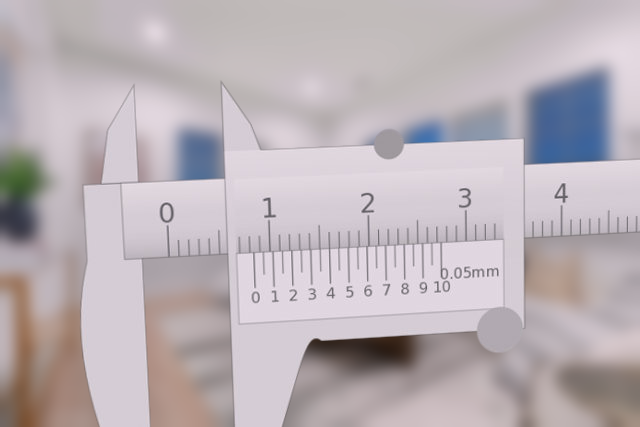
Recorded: value=8.4 unit=mm
